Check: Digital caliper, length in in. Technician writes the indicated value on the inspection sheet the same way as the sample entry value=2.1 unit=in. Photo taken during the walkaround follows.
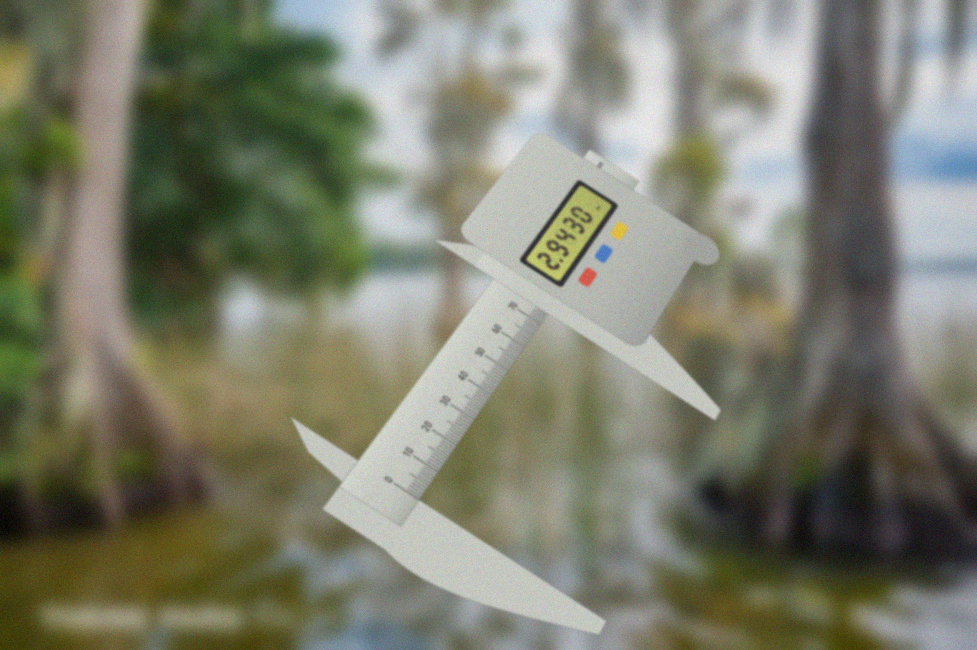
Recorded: value=2.9430 unit=in
